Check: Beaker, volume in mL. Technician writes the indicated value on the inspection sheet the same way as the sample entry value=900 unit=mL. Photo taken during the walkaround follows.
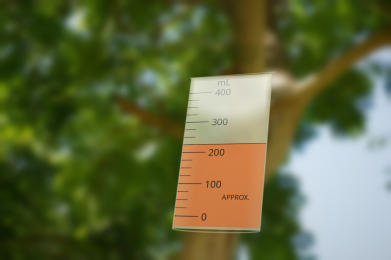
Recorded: value=225 unit=mL
